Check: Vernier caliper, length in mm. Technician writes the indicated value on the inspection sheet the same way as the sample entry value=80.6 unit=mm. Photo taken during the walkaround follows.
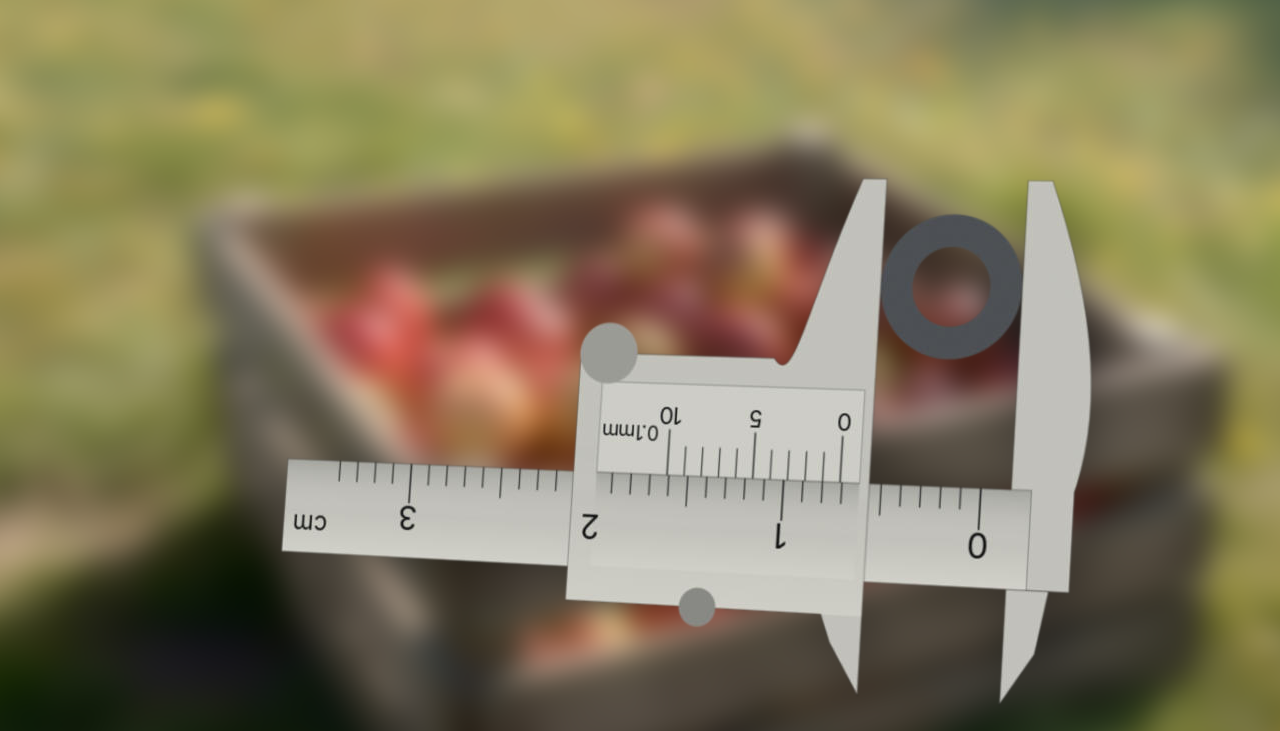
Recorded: value=7.1 unit=mm
